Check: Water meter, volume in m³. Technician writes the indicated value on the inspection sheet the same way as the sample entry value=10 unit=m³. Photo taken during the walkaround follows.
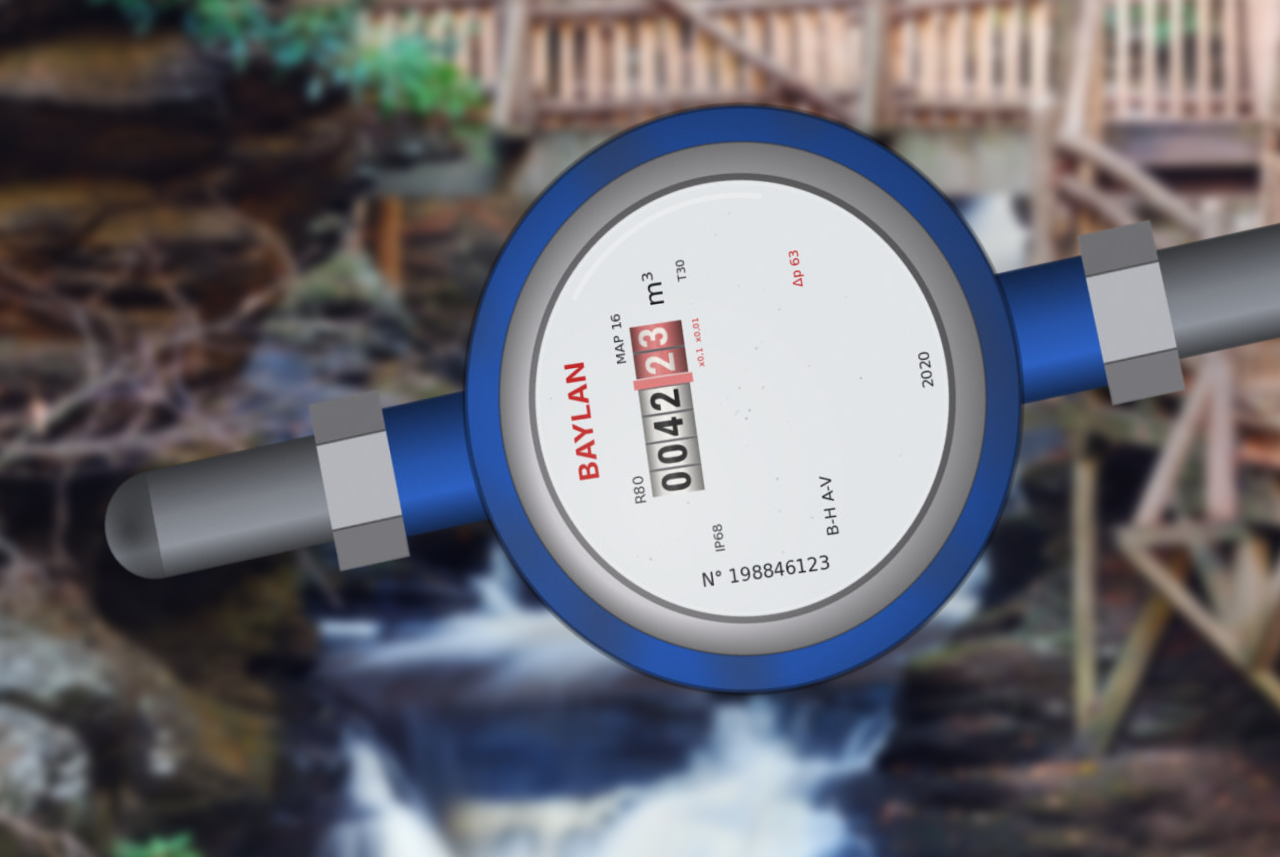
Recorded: value=42.23 unit=m³
